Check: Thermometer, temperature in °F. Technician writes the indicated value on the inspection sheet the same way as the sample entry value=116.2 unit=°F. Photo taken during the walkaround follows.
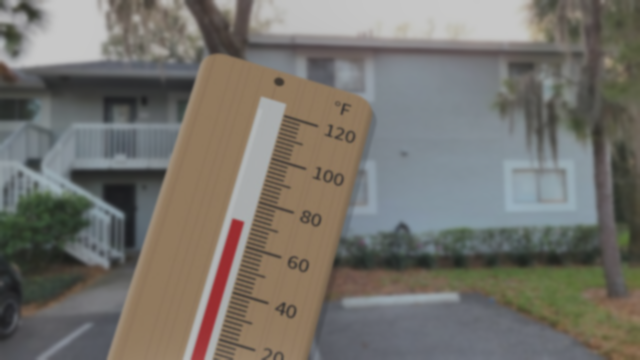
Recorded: value=70 unit=°F
